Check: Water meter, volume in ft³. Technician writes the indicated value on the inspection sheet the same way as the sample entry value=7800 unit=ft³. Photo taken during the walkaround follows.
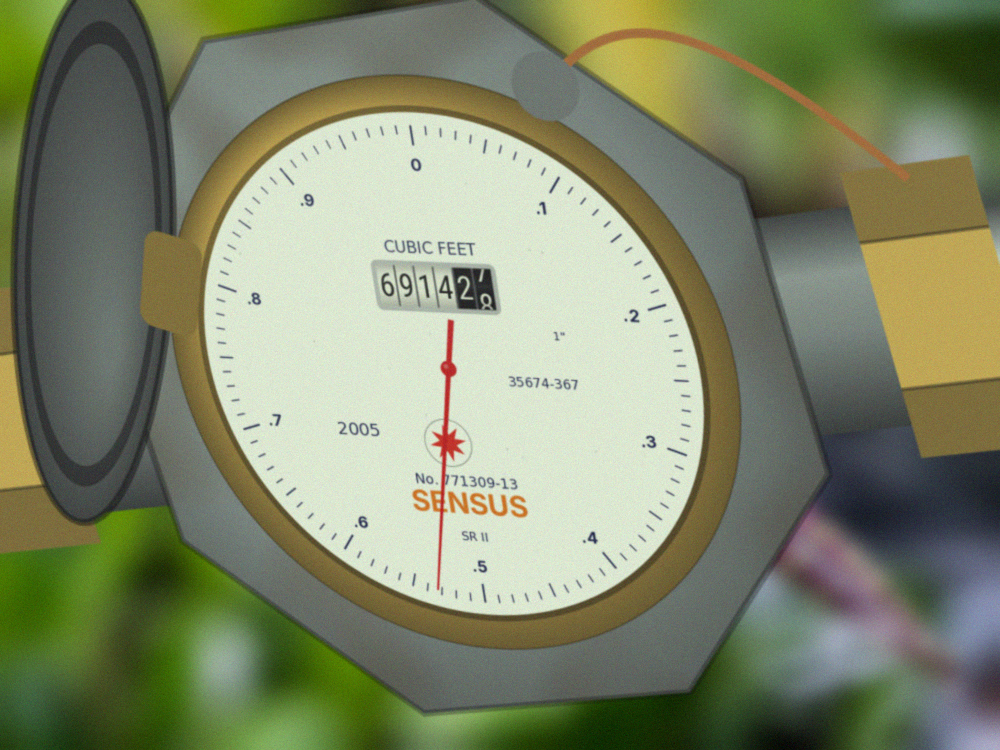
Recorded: value=691427.53 unit=ft³
